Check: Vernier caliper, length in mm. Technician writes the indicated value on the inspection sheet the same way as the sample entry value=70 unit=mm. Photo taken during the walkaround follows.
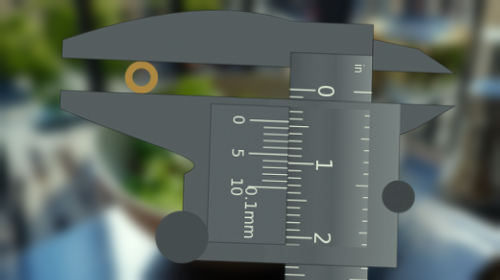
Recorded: value=4.4 unit=mm
